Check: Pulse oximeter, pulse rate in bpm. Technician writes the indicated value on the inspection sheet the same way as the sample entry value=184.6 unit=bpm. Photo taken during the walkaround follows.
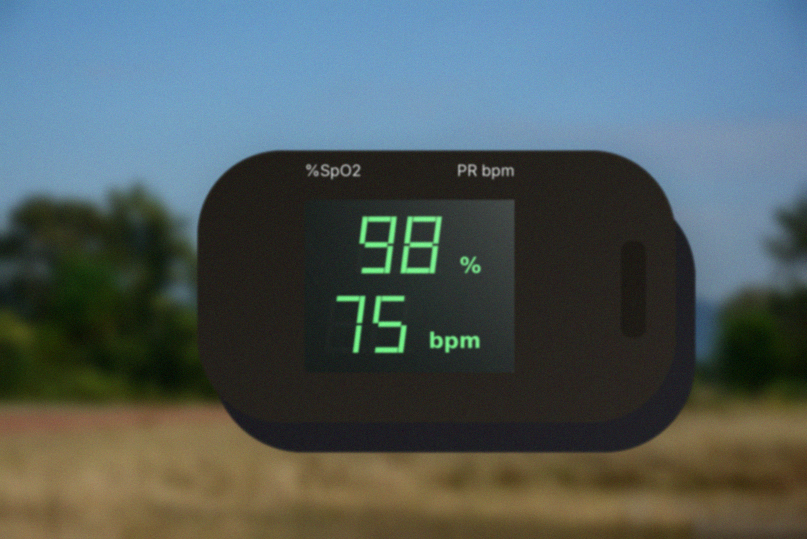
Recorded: value=75 unit=bpm
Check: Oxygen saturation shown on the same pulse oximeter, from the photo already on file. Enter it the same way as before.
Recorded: value=98 unit=%
